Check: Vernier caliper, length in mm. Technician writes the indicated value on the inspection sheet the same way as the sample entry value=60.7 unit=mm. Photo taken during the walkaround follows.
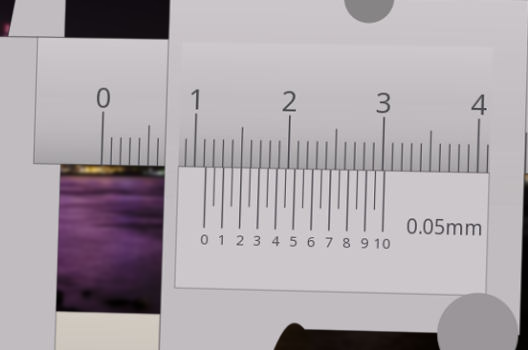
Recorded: value=11.2 unit=mm
